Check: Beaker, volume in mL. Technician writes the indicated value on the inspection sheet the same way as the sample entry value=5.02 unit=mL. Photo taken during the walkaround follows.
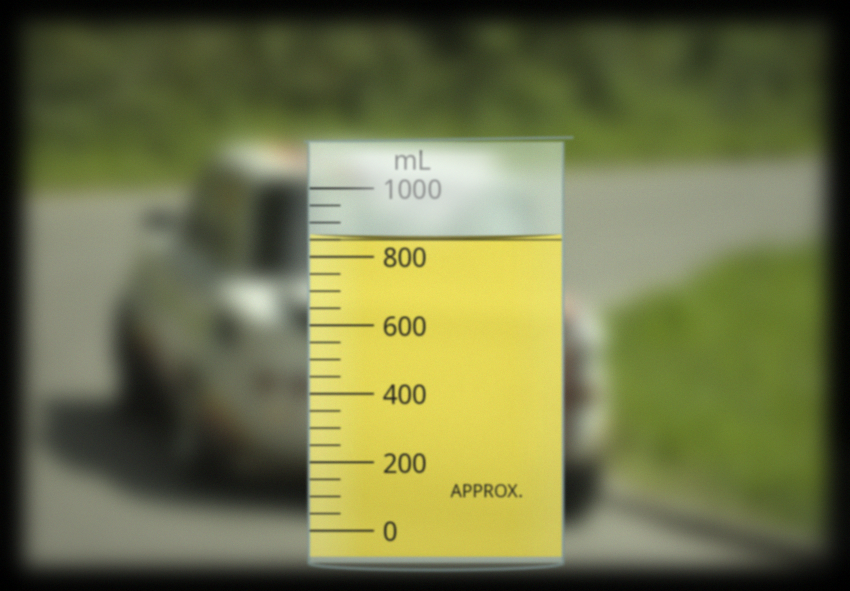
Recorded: value=850 unit=mL
